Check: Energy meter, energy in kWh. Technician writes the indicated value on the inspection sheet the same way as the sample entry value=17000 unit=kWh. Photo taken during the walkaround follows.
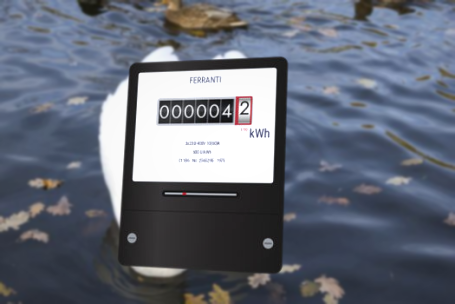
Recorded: value=4.2 unit=kWh
